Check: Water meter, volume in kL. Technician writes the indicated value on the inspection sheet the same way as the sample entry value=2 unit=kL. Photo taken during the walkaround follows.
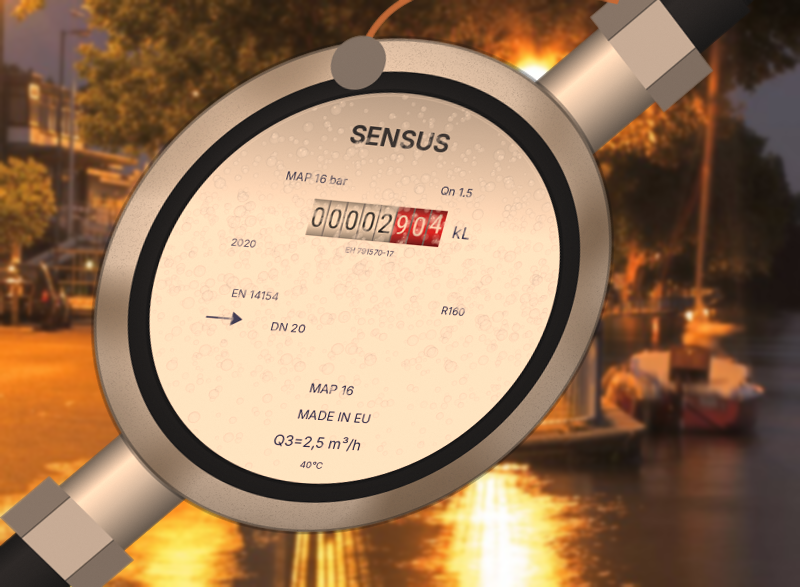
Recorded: value=2.904 unit=kL
